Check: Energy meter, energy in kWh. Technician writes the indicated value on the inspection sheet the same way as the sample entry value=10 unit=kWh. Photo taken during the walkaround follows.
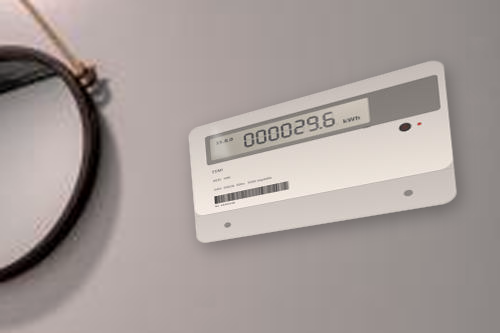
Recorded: value=29.6 unit=kWh
